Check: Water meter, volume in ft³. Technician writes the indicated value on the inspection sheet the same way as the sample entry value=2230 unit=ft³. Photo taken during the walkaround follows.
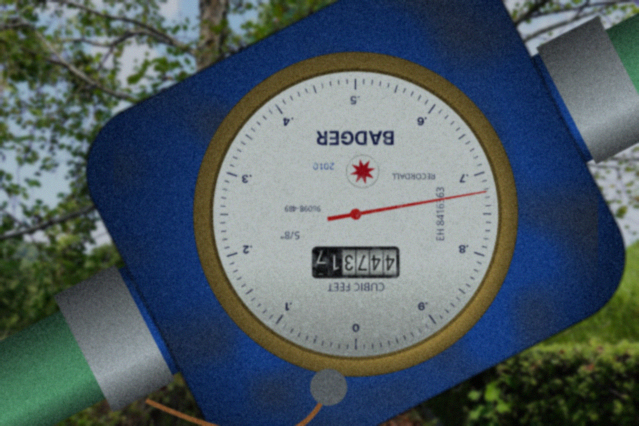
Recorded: value=447316.72 unit=ft³
